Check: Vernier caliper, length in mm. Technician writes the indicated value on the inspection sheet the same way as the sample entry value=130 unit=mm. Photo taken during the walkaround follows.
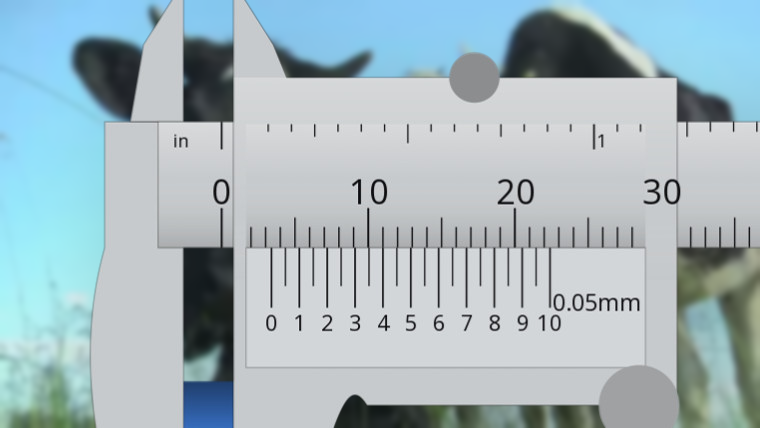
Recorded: value=3.4 unit=mm
